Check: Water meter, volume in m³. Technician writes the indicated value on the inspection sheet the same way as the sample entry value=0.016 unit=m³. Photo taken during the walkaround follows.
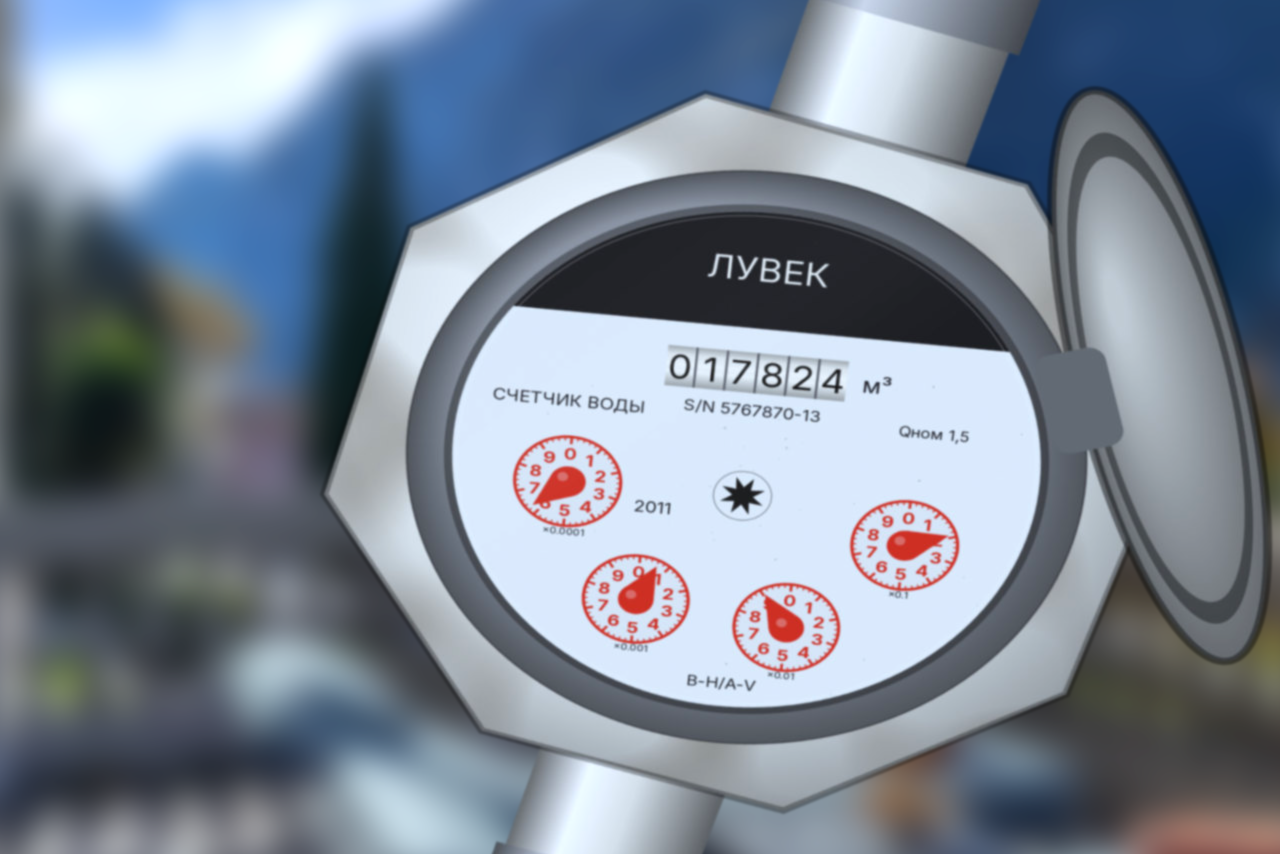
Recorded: value=17824.1906 unit=m³
